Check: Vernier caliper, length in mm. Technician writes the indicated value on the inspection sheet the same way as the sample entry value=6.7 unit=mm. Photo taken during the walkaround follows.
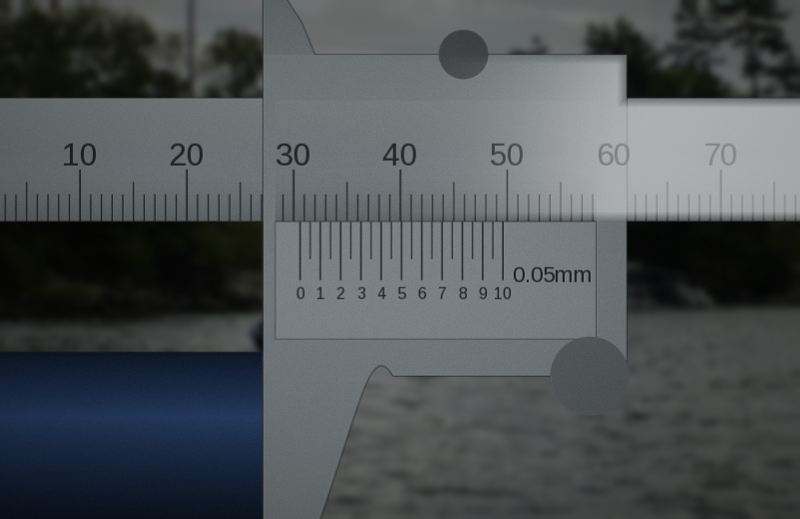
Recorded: value=30.6 unit=mm
